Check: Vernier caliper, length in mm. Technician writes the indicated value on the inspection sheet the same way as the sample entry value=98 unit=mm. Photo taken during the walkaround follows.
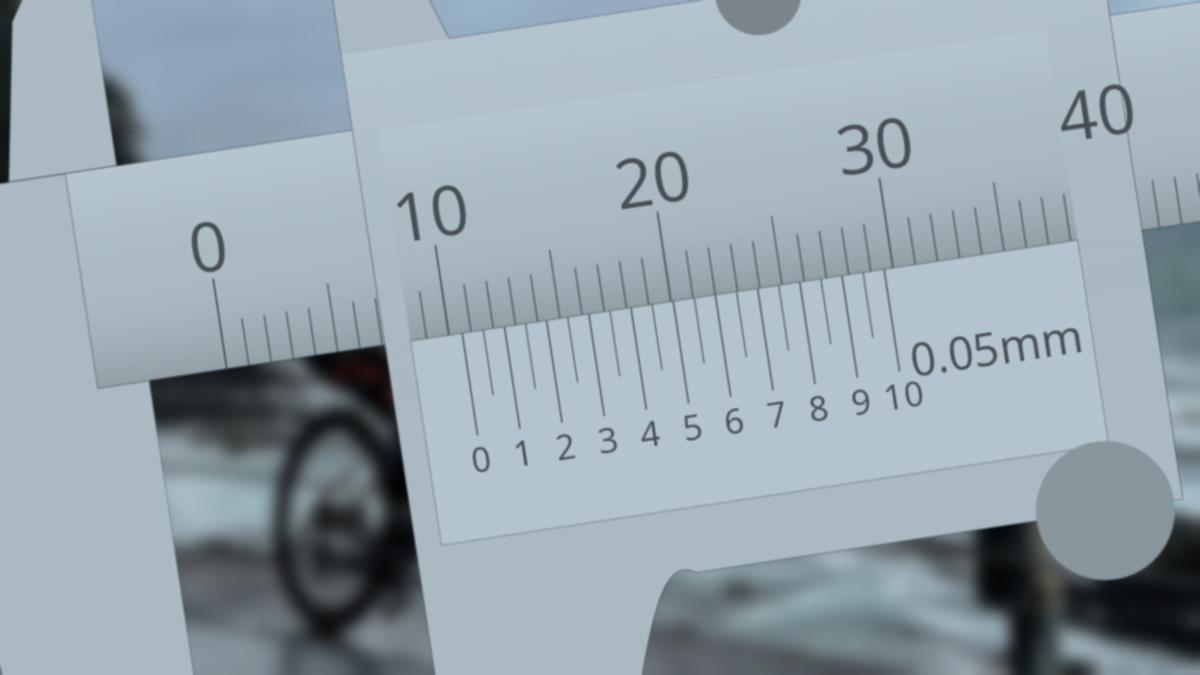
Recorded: value=10.6 unit=mm
